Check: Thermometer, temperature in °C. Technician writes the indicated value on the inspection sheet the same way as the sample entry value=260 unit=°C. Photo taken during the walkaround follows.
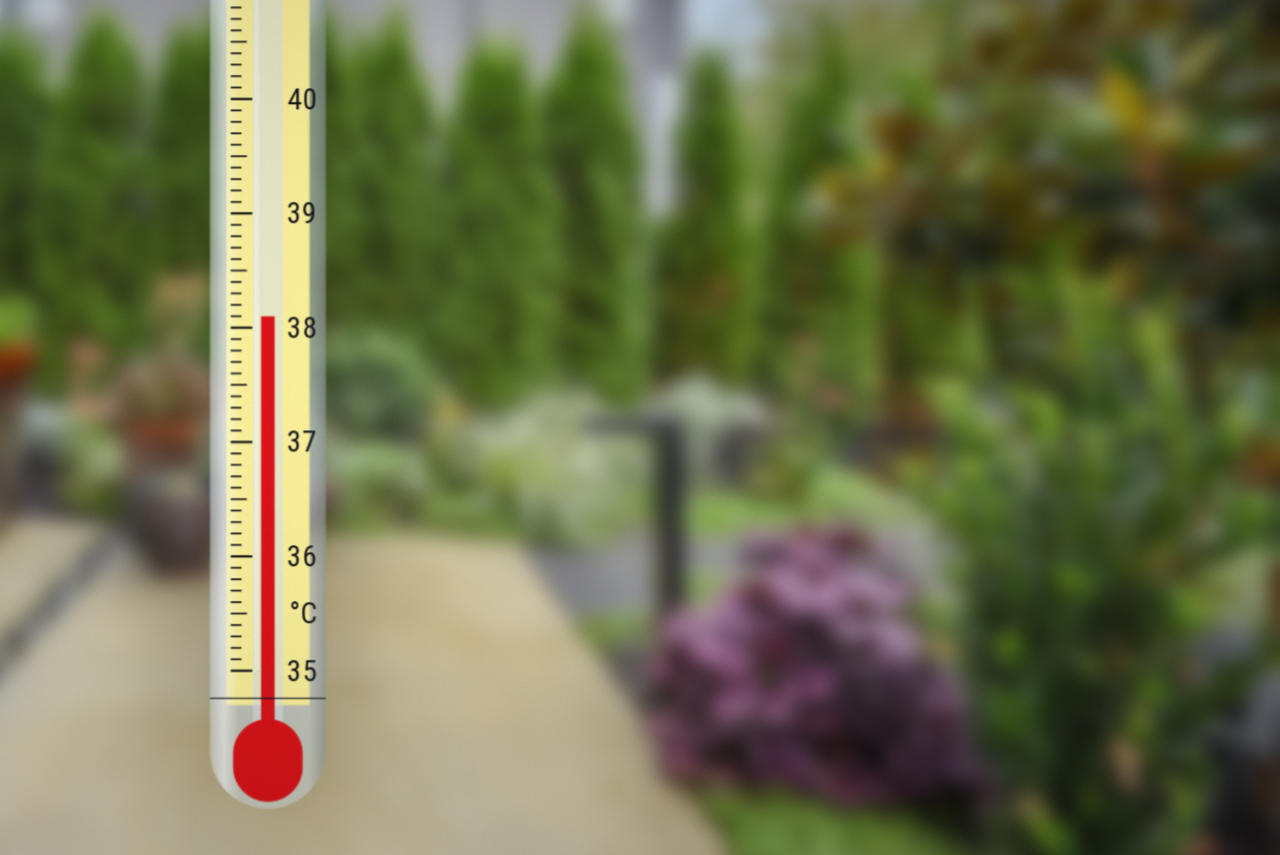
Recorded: value=38.1 unit=°C
